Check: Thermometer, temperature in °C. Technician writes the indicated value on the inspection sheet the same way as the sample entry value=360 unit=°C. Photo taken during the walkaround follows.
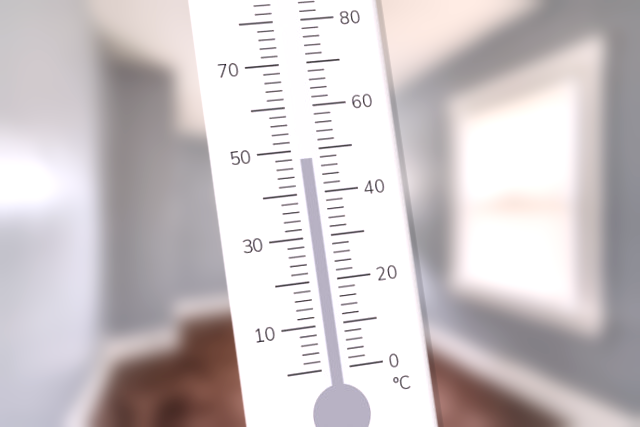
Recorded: value=48 unit=°C
